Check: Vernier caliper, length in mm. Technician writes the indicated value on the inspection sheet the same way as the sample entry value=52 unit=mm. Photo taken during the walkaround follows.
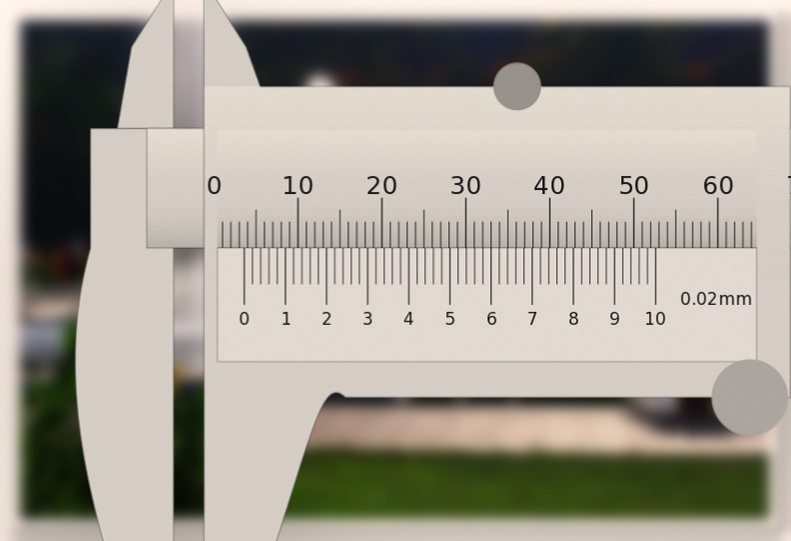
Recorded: value=3.6 unit=mm
